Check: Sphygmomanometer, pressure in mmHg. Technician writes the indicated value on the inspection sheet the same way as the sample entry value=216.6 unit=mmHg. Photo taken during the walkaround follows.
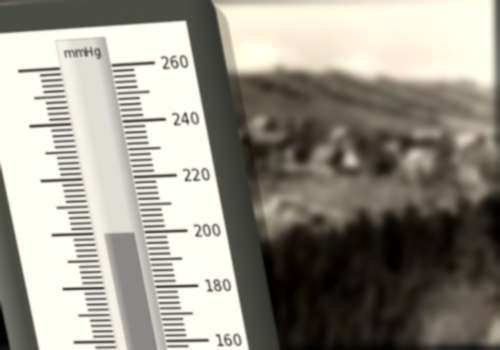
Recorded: value=200 unit=mmHg
